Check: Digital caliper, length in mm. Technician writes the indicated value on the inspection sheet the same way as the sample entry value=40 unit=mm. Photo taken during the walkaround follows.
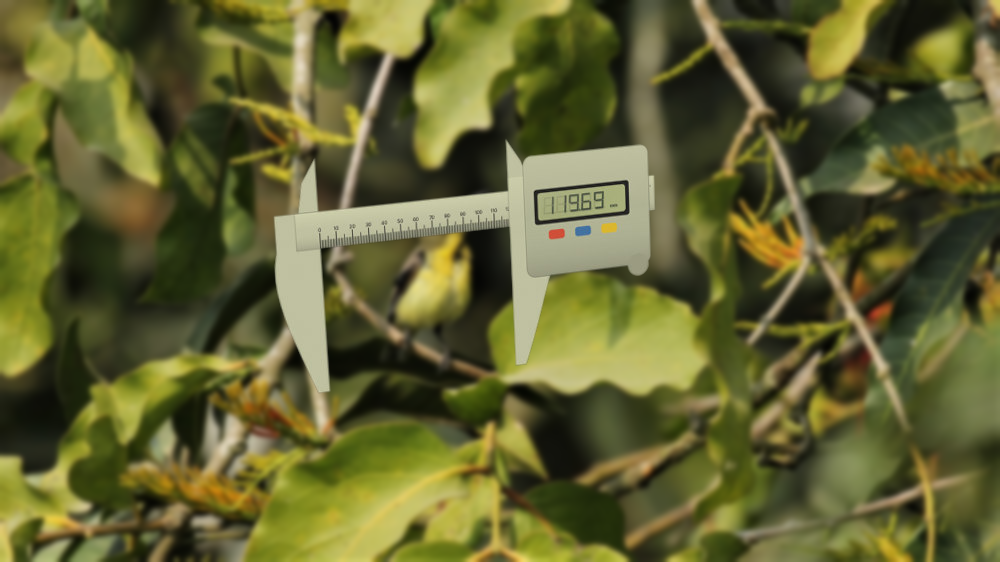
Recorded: value=119.69 unit=mm
